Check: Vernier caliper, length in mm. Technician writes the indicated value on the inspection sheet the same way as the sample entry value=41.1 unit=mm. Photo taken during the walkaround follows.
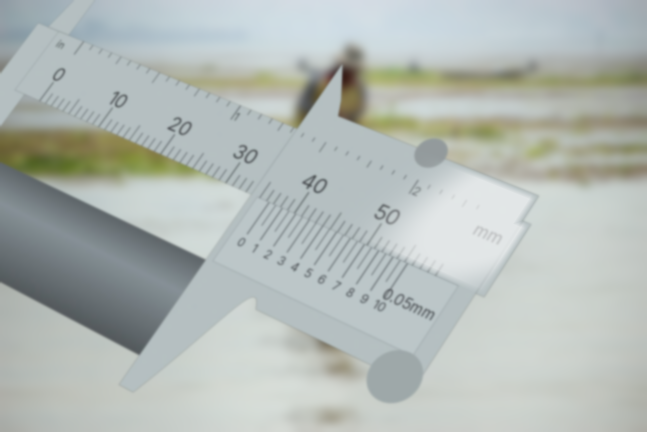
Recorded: value=36.4 unit=mm
